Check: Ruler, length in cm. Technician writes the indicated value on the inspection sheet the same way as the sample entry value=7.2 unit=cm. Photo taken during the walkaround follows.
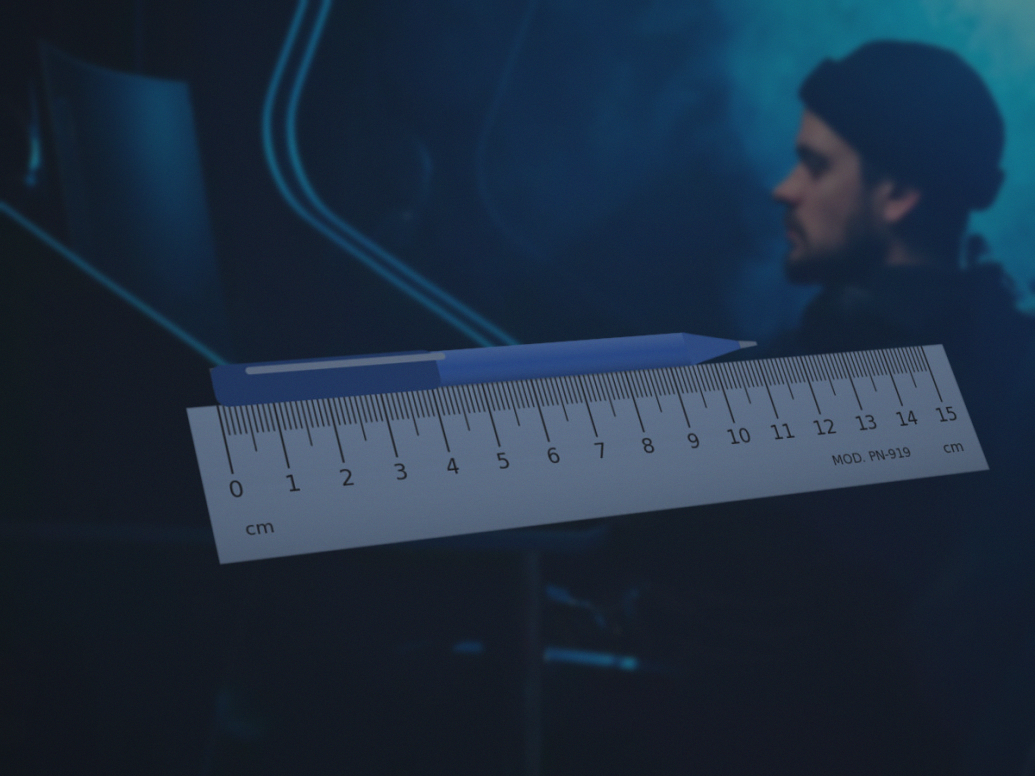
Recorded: value=11.1 unit=cm
